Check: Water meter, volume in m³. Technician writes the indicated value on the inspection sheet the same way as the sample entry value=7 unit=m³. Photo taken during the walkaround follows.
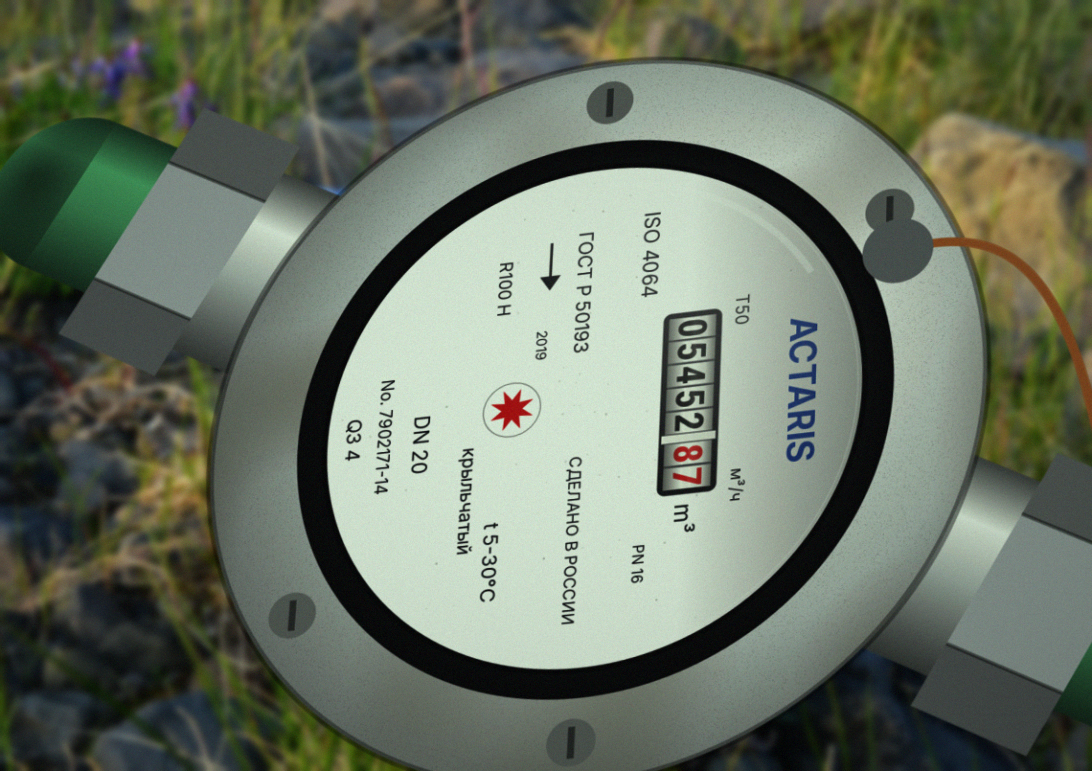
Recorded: value=5452.87 unit=m³
